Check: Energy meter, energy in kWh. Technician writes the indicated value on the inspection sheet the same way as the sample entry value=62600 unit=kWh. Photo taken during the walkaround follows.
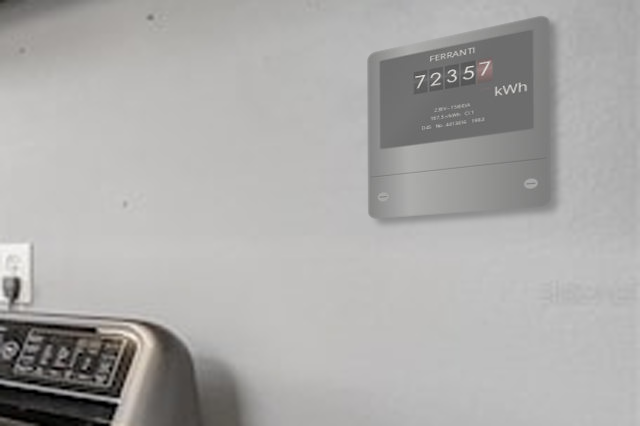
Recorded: value=7235.7 unit=kWh
